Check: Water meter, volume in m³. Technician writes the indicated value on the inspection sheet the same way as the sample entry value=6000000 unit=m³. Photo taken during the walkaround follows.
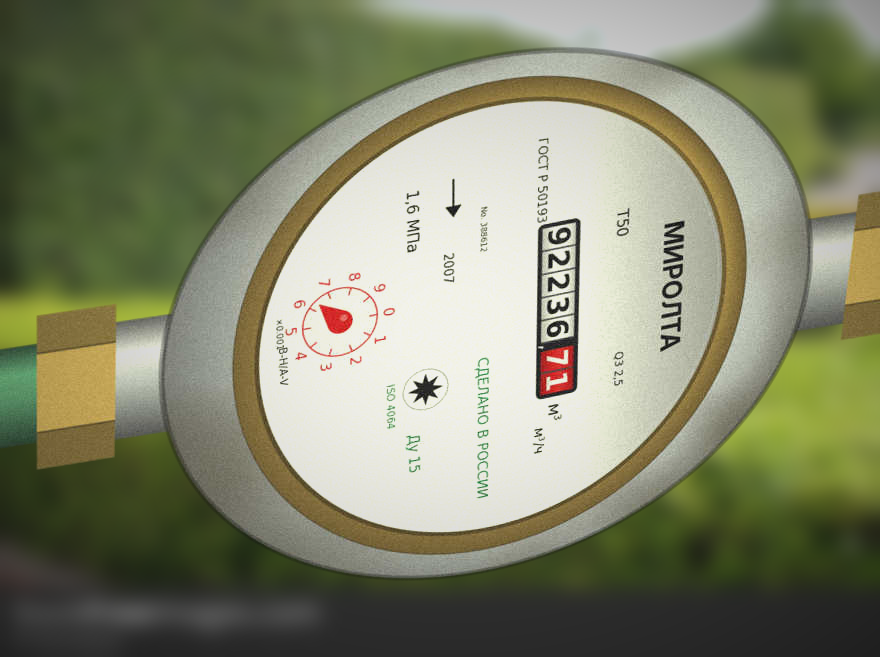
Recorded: value=92236.716 unit=m³
